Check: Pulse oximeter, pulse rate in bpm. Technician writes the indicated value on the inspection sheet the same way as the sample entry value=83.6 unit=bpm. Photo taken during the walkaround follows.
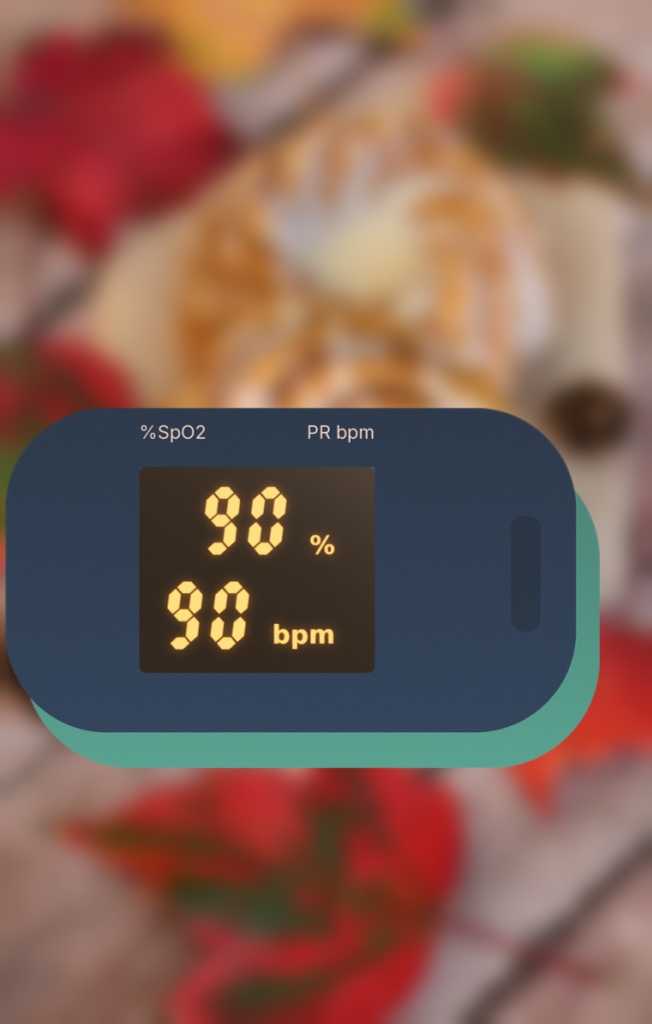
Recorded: value=90 unit=bpm
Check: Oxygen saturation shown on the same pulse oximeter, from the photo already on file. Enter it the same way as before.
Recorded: value=90 unit=%
